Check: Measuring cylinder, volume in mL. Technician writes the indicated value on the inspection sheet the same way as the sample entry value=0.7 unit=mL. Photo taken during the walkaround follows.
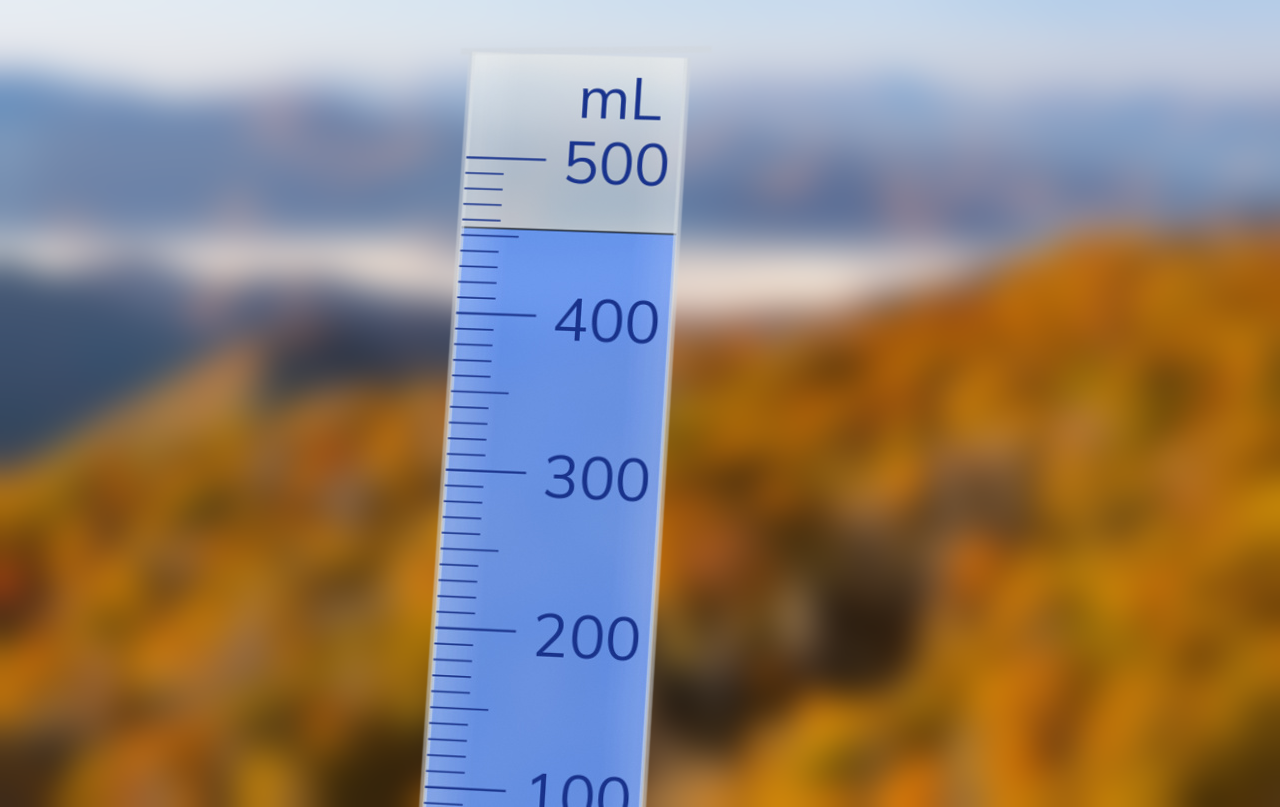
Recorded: value=455 unit=mL
